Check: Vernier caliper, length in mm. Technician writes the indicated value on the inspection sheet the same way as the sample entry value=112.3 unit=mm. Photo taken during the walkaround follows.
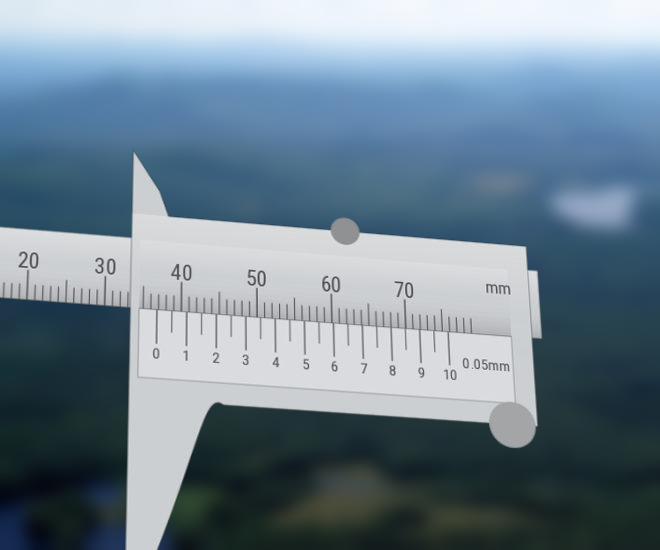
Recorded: value=36.8 unit=mm
